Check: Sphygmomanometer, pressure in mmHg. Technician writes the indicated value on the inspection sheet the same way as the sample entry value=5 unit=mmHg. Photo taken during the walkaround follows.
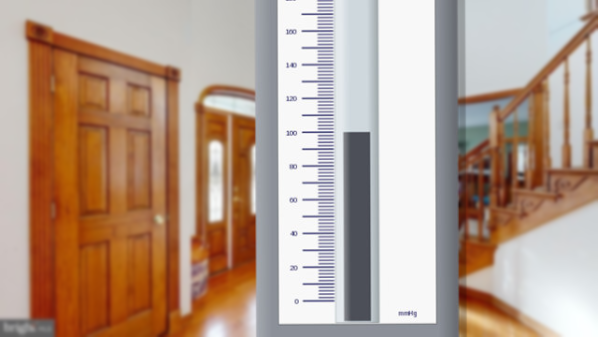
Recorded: value=100 unit=mmHg
